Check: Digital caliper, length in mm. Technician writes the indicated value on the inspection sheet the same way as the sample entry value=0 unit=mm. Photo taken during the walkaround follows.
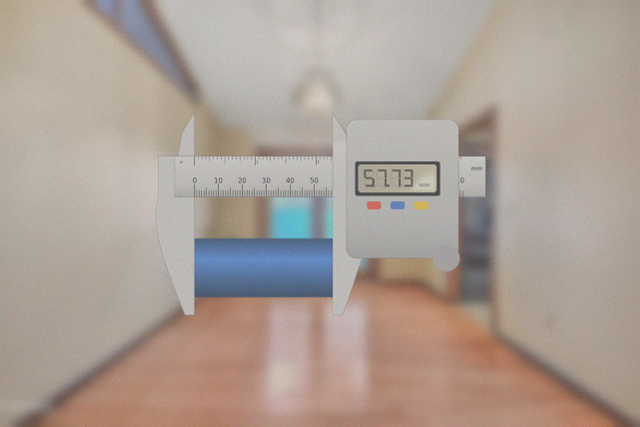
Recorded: value=57.73 unit=mm
